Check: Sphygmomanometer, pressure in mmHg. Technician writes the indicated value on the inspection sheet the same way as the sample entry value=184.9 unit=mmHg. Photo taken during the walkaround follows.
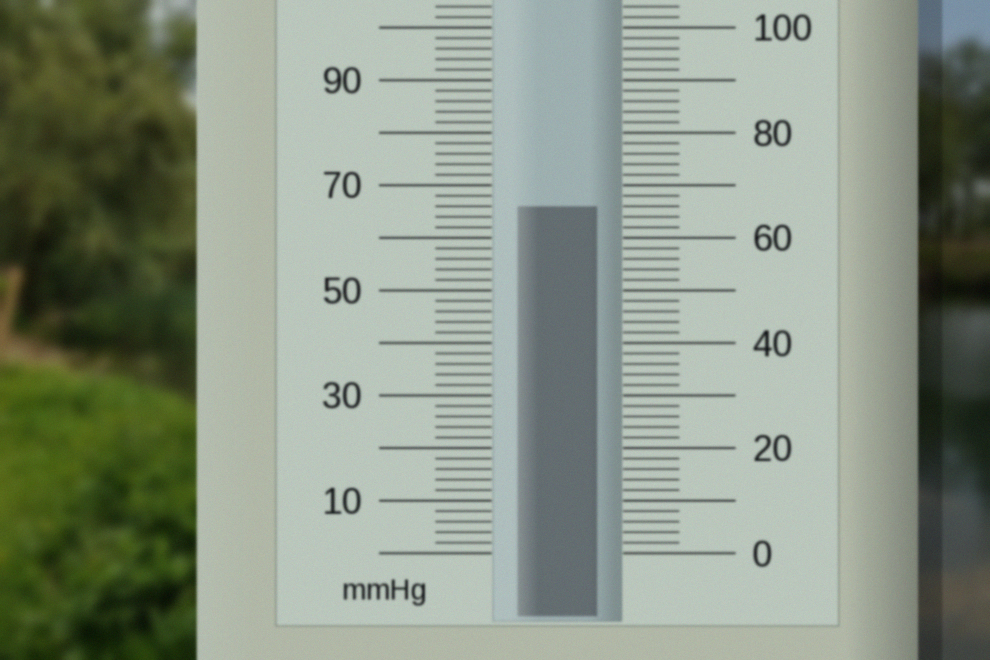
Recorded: value=66 unit=mmHg
